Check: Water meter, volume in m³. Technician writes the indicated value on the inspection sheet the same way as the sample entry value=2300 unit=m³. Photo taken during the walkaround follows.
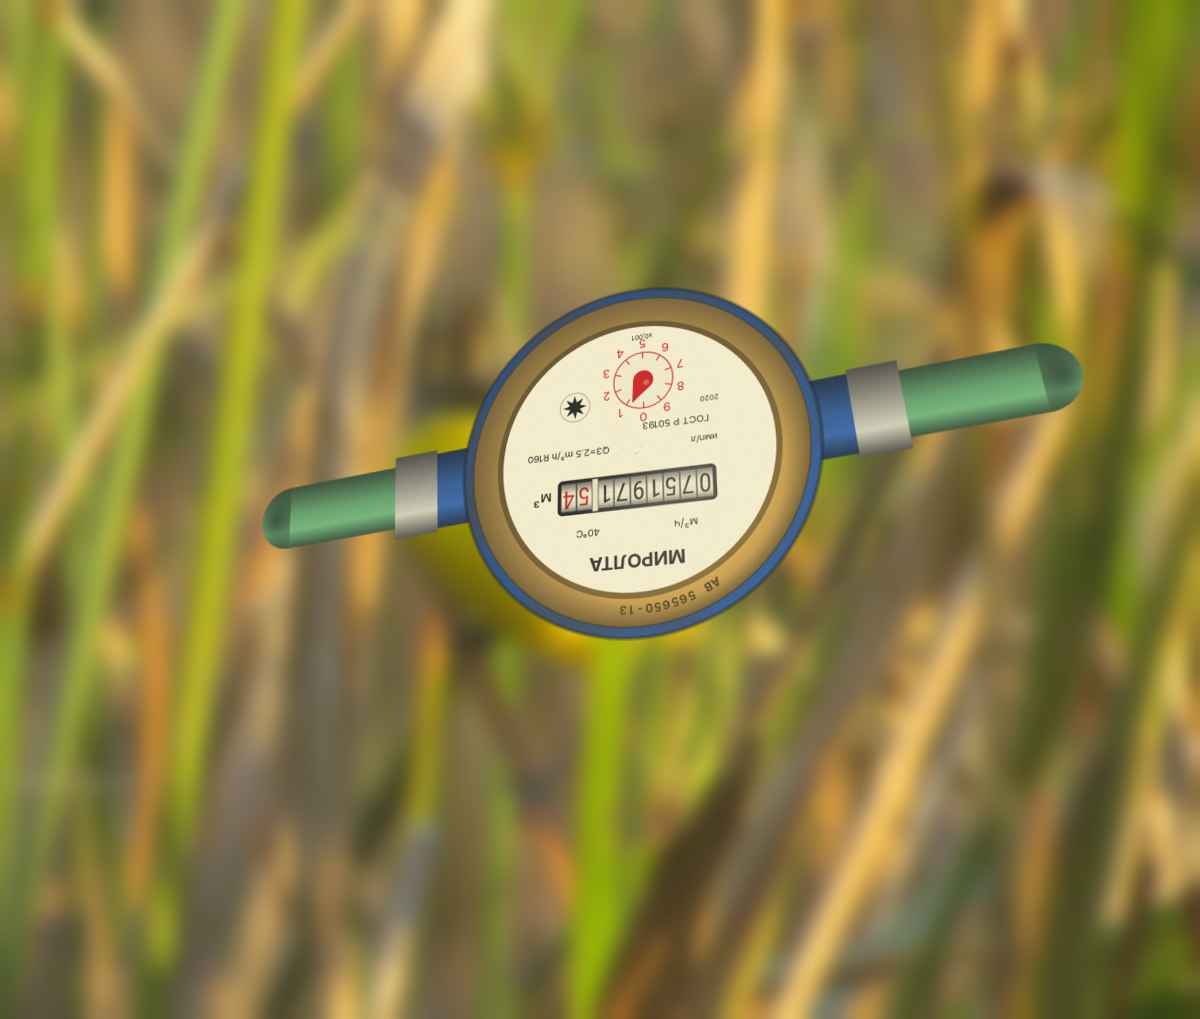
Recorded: value=751971.540 unit=m³
